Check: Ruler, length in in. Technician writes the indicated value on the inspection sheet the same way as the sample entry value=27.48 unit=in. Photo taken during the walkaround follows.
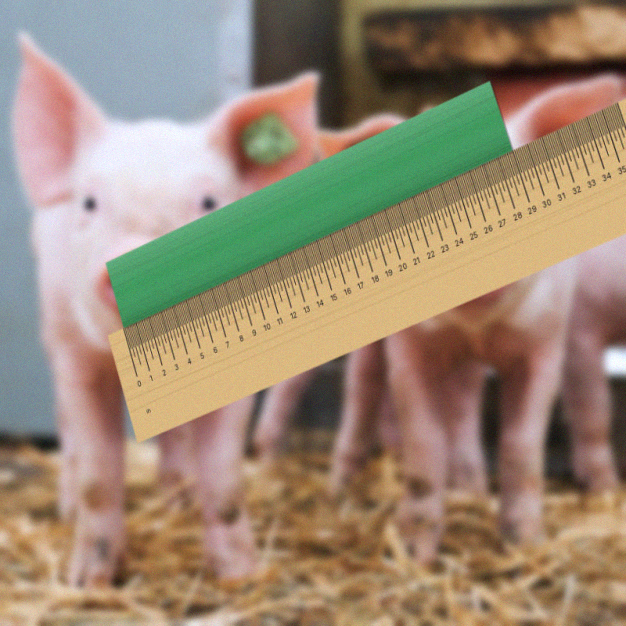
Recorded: value=29 unit=in
